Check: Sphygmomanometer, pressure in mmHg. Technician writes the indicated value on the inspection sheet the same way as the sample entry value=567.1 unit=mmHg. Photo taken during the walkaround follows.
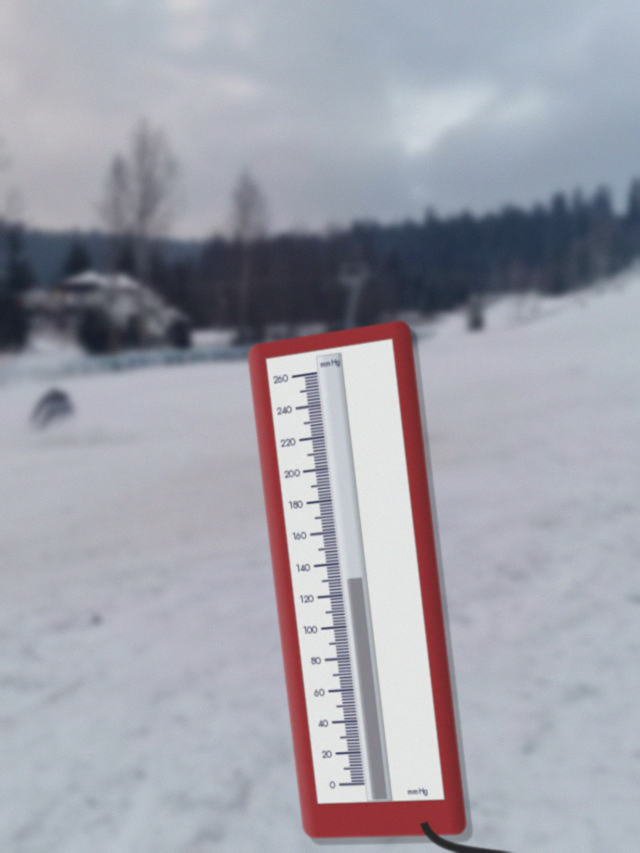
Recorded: value=130 unit=mmHg
